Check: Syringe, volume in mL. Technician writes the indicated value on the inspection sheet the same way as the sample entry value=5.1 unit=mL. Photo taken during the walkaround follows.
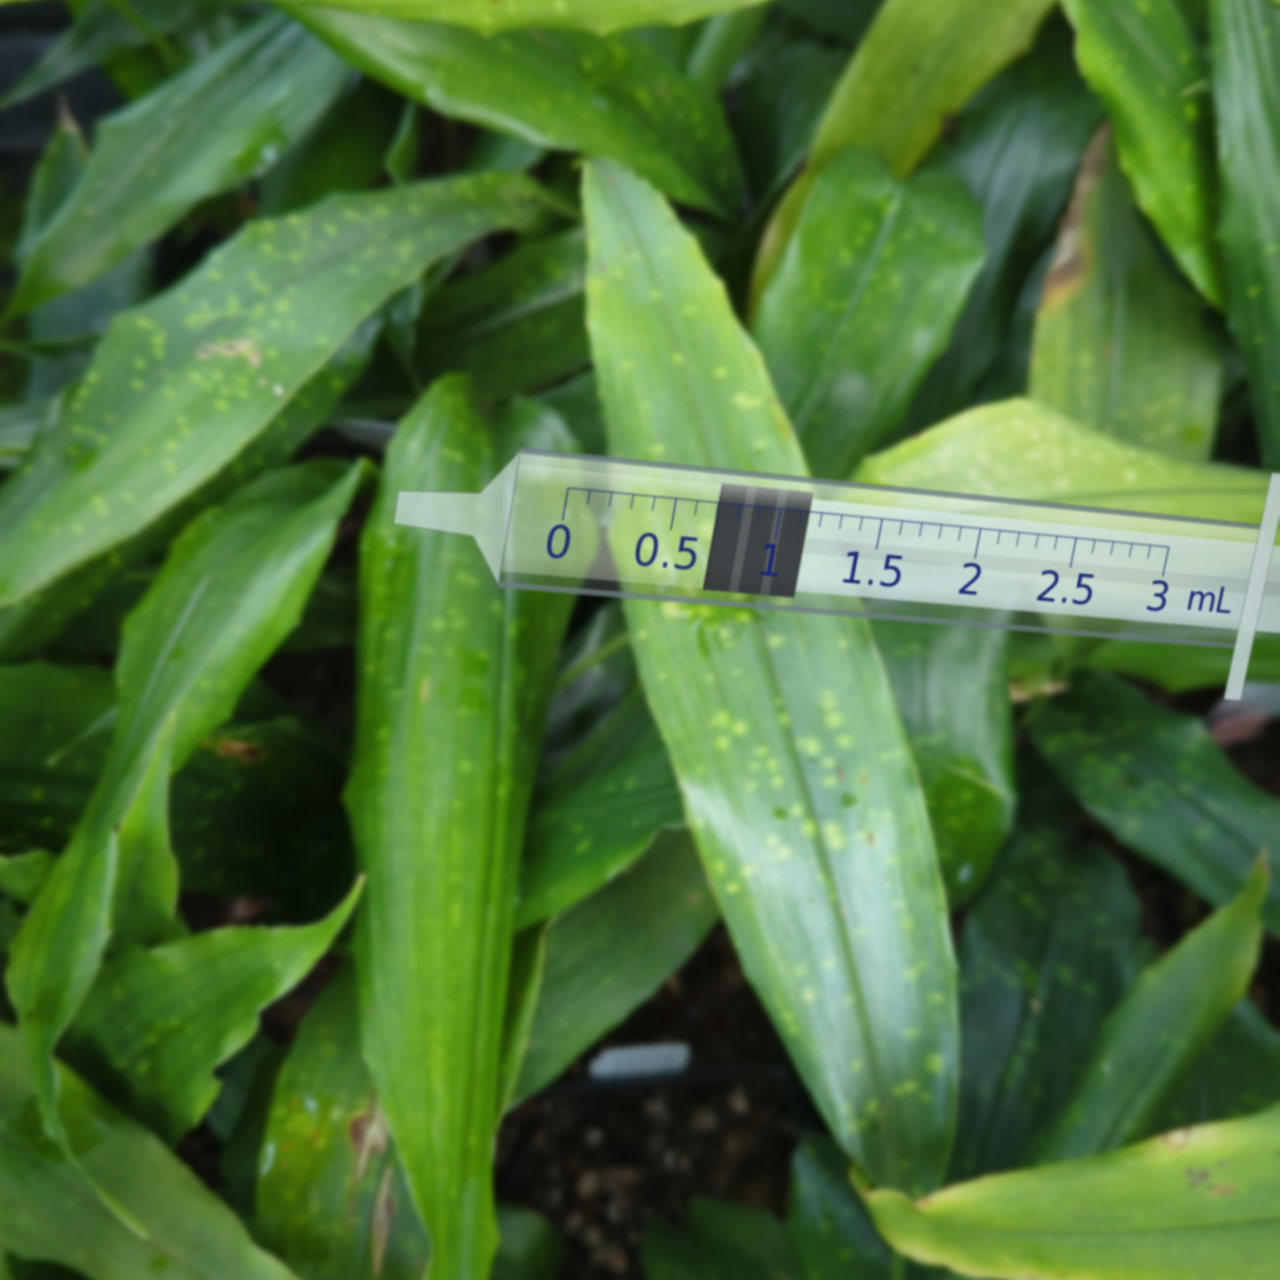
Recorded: value=0.7 unit=mL
